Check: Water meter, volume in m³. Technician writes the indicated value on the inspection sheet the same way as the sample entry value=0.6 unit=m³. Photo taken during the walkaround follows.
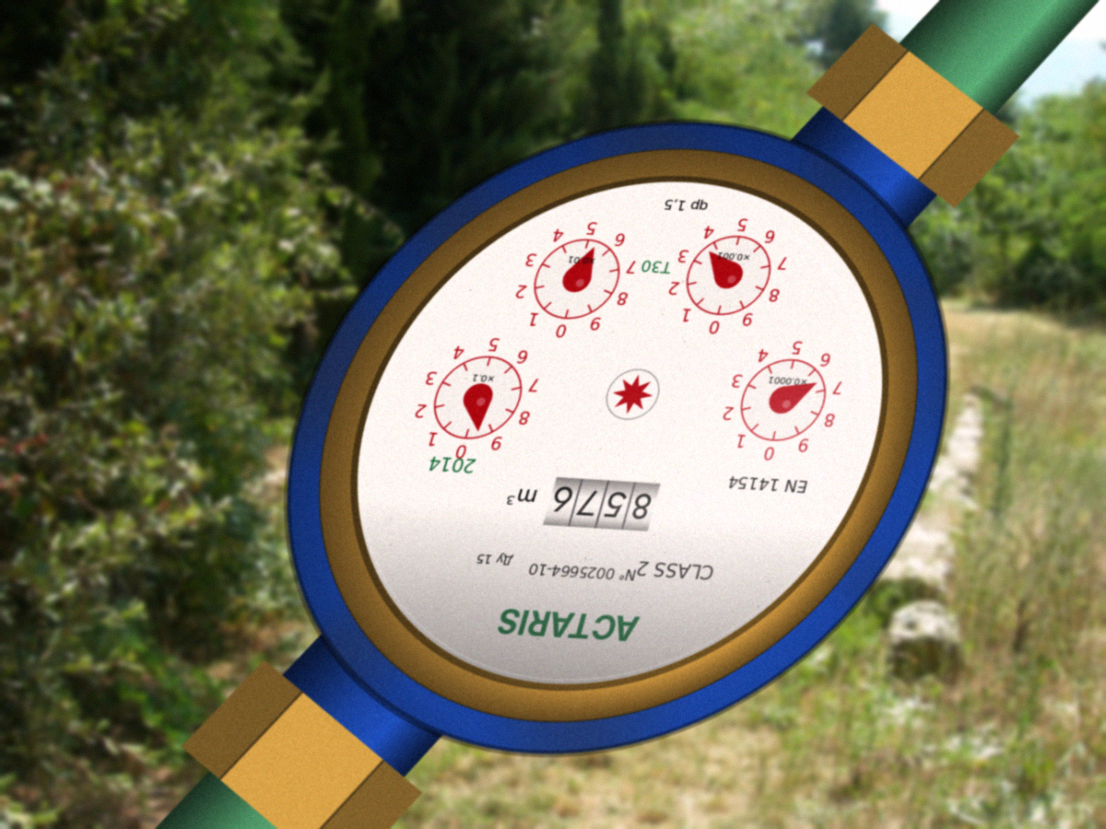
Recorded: value=8575.9536 unit=m³
